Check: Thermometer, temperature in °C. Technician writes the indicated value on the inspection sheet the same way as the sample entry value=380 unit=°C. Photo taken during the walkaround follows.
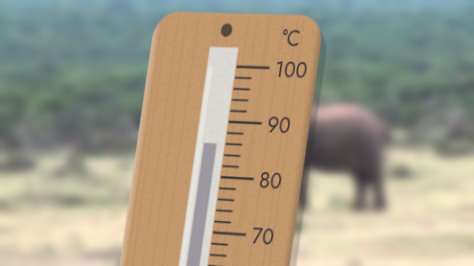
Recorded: value=86 unit=°C
